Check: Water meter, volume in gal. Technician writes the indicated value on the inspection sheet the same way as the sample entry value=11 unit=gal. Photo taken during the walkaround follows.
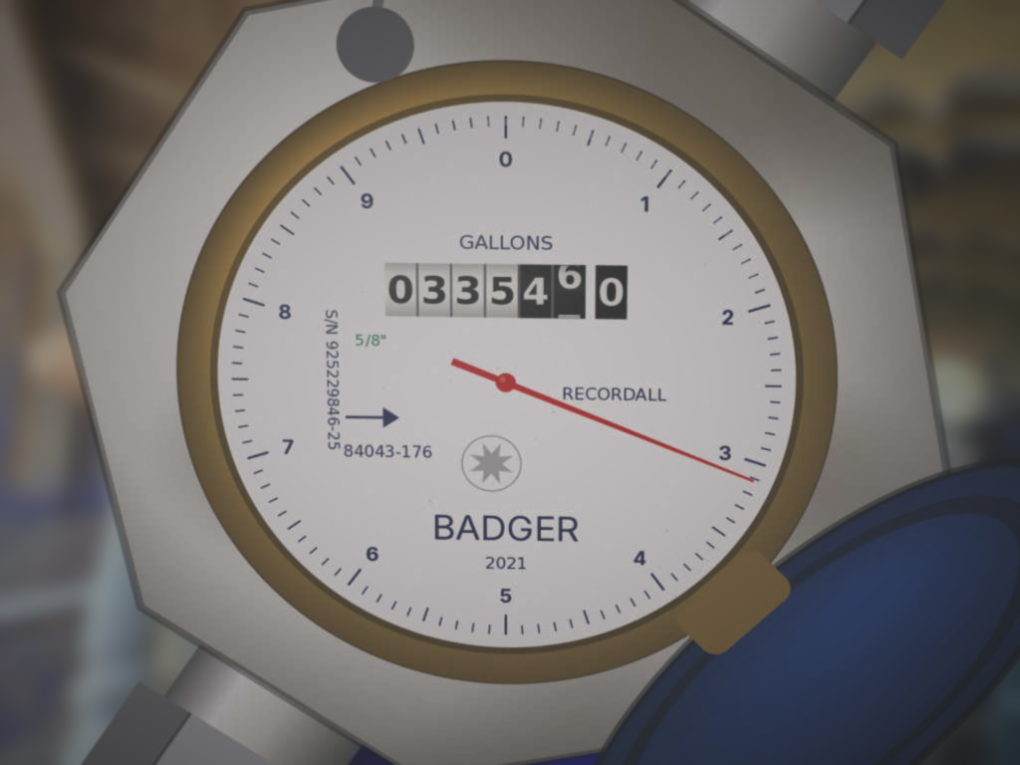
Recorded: value=335463.1 unit=gal
